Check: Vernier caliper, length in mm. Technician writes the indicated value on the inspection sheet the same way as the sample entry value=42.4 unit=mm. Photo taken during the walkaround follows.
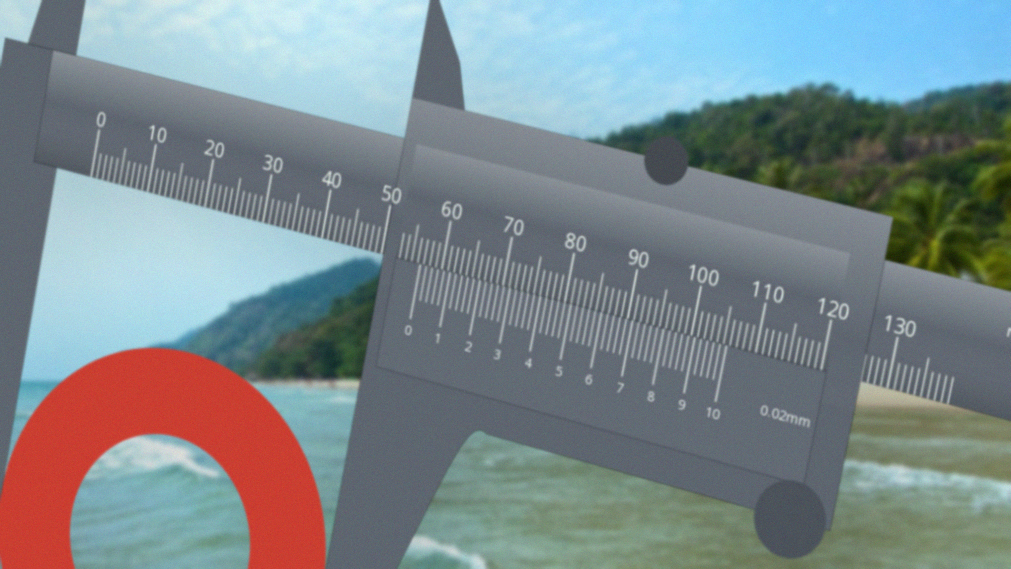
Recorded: value=56.5 unit=mm
